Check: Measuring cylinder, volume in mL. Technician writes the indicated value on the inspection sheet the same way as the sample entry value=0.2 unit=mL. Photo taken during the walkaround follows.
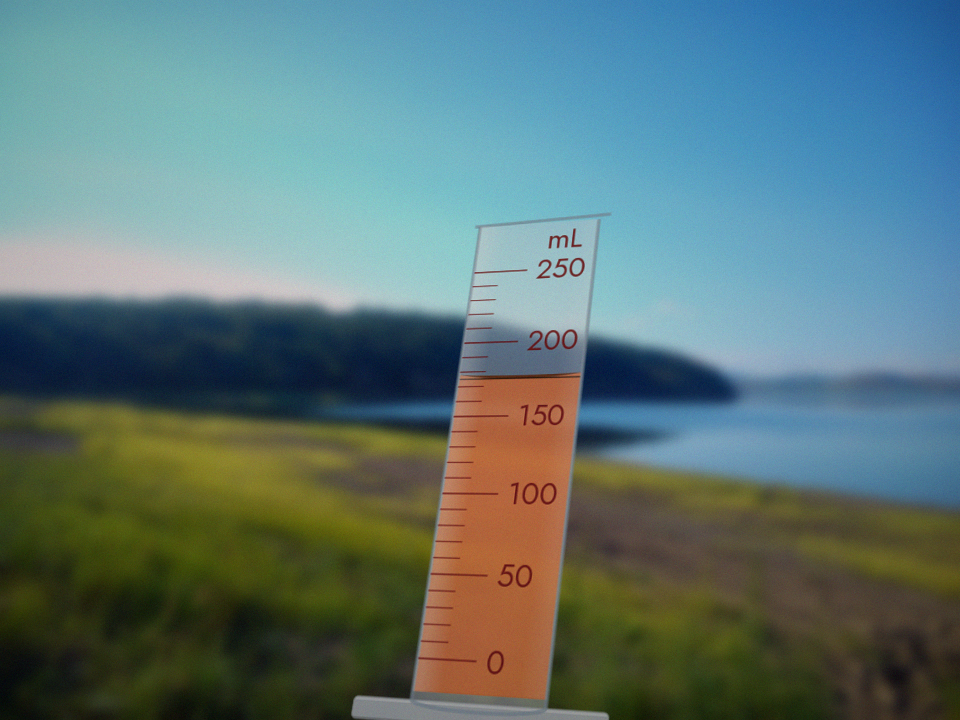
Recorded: value=175 unit=mL
